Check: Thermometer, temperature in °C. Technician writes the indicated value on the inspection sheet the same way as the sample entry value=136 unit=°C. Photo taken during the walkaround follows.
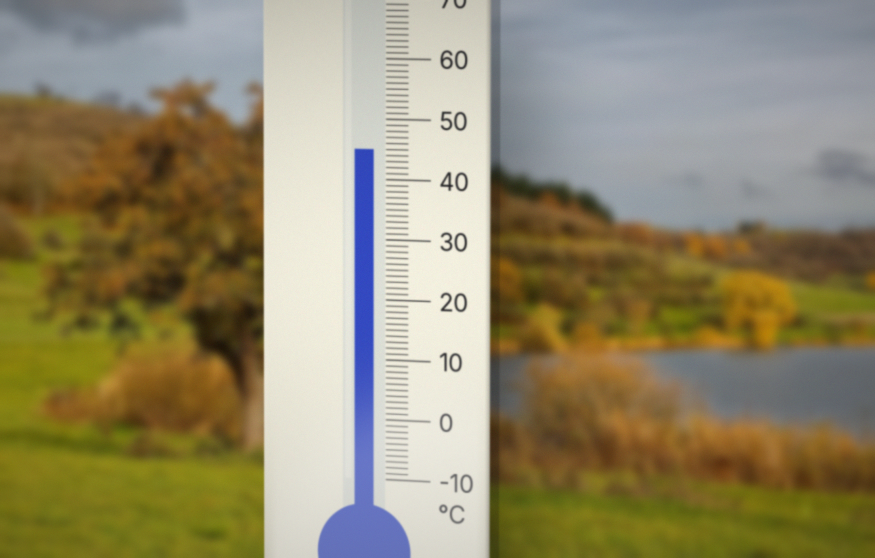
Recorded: value=45 unit=°C
